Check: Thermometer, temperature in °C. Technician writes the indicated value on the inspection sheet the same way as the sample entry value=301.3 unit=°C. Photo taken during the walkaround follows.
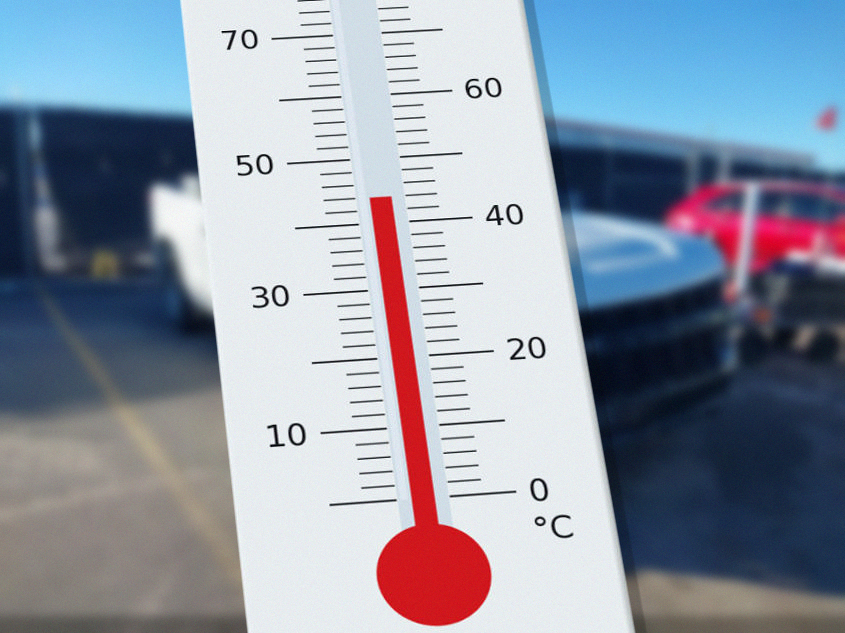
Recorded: value=44 unit=°C
